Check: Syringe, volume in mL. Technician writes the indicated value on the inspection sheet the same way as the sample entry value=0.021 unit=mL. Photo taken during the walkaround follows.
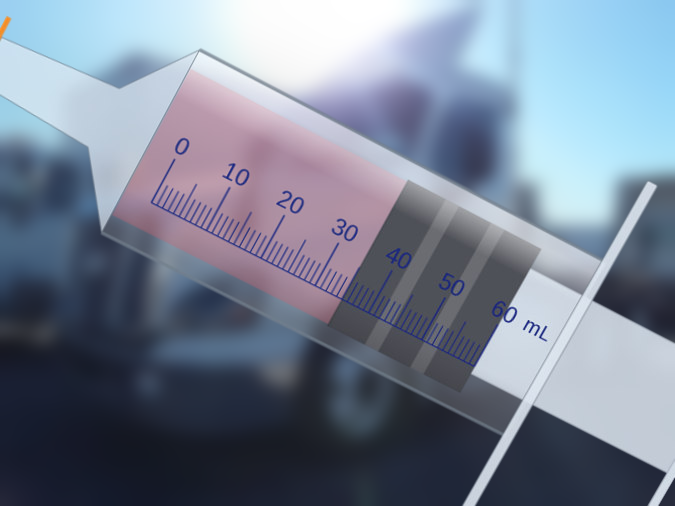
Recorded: value=35 unit=mL
